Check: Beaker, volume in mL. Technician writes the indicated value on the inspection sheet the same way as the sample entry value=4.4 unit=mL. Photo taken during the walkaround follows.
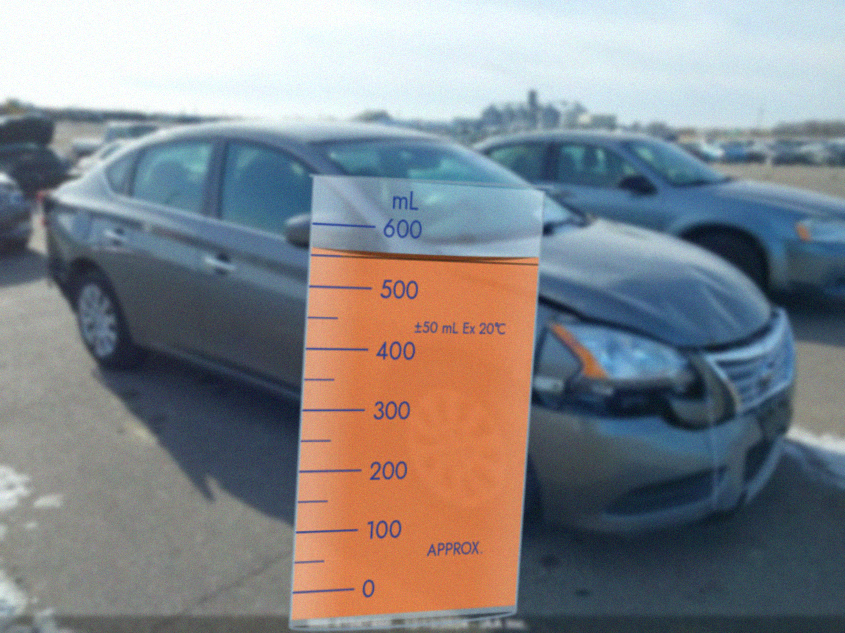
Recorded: value=550 unit=mL
